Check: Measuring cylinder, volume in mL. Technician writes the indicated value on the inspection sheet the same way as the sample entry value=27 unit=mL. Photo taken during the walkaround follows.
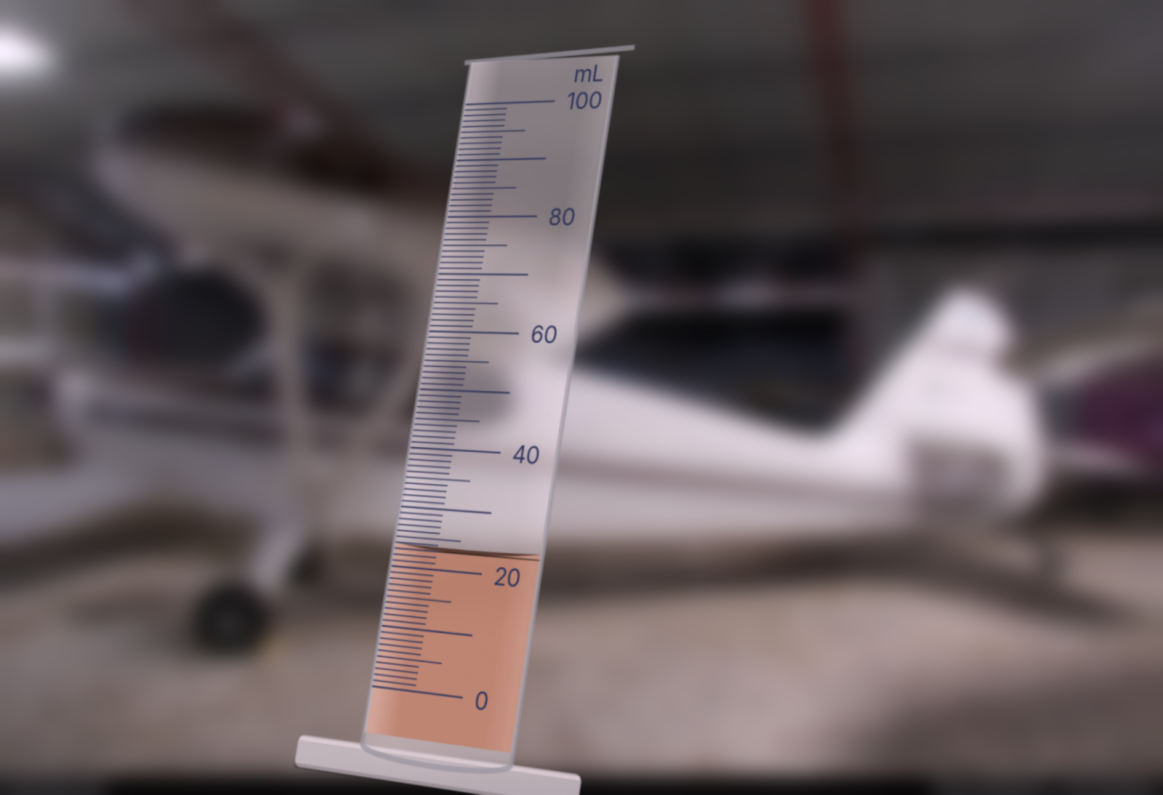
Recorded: value=23 unit=mL
